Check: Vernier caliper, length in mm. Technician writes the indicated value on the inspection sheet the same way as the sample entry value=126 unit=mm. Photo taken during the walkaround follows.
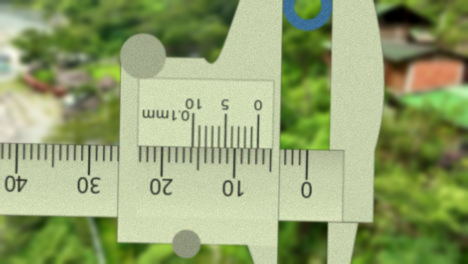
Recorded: value=6.8 unit=mm
